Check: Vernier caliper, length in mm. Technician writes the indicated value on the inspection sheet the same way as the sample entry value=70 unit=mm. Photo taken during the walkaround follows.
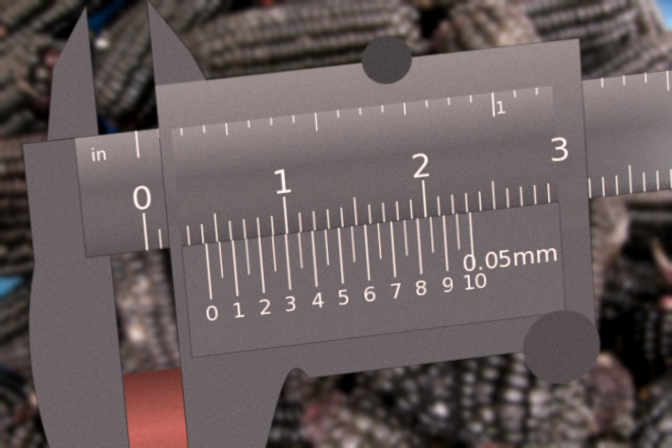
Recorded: value=4.2 unit=mm
